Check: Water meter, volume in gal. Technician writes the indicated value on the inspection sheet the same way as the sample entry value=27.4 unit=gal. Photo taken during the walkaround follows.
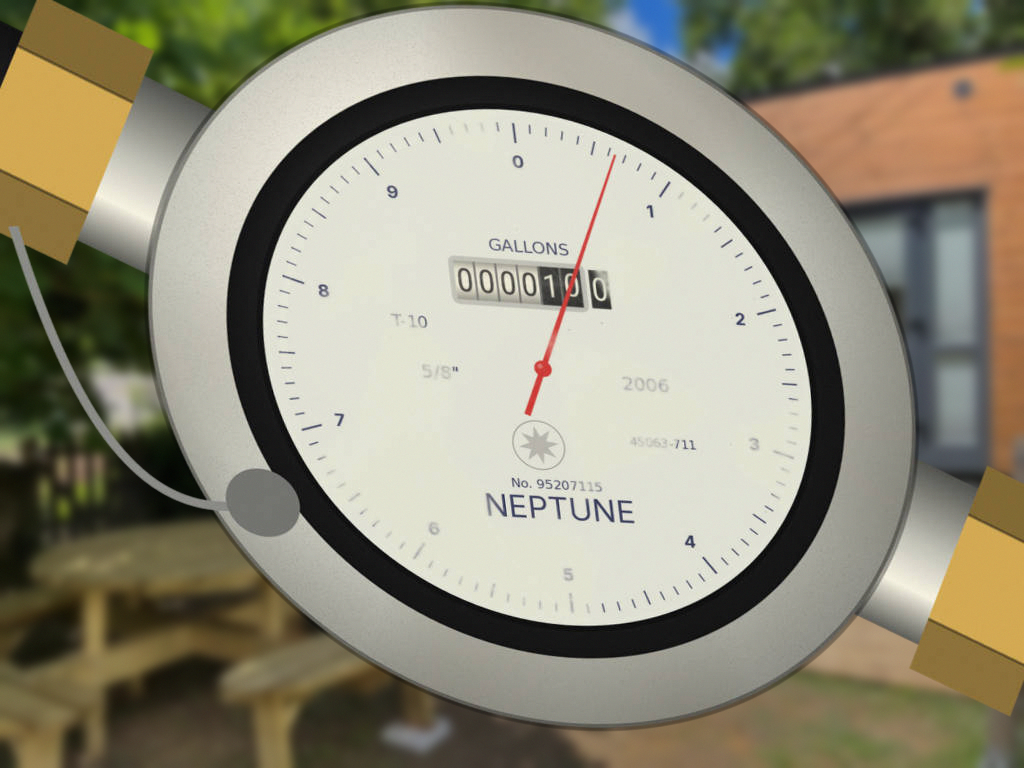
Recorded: value=100.6 unit=gal
